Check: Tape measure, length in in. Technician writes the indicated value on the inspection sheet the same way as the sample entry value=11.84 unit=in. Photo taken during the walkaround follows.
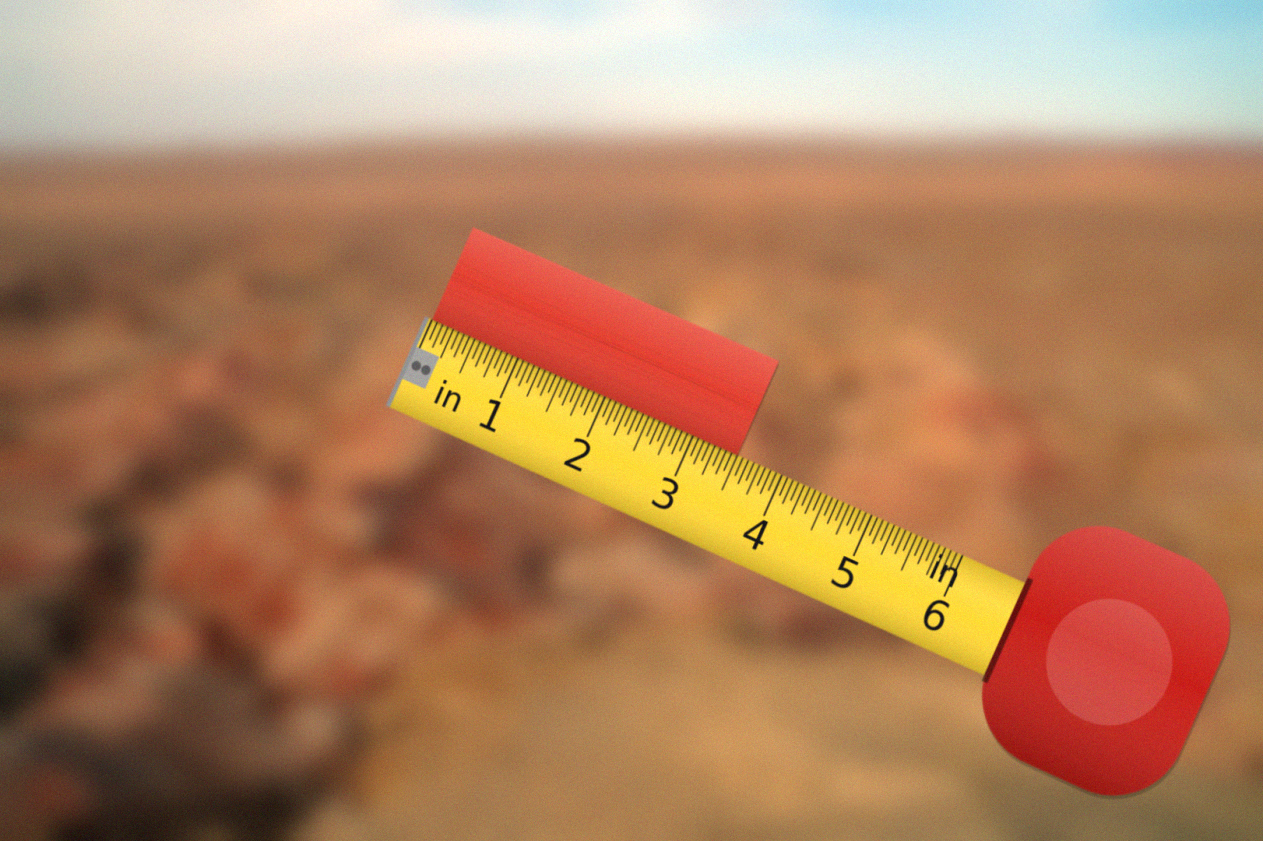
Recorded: value=3.5 unit=in
